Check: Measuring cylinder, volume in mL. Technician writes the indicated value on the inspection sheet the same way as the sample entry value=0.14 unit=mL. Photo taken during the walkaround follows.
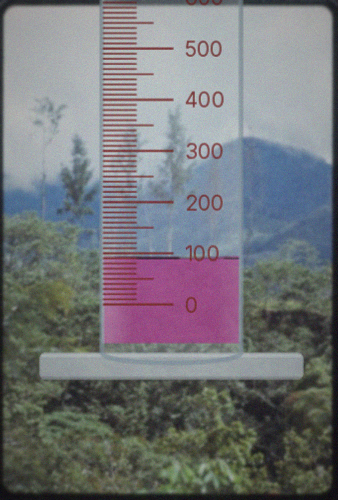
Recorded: value=90 unit=mL
